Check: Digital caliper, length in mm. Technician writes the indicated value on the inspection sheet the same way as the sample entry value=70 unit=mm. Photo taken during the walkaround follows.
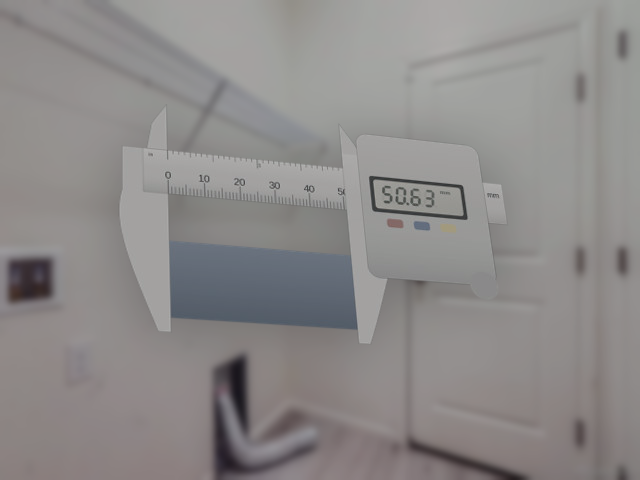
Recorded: value=50.63 unit=mm
